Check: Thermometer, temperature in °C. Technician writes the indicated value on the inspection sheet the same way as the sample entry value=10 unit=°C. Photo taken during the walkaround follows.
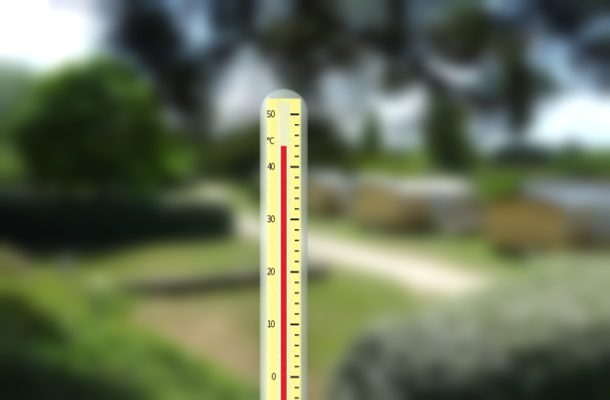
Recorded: value=44 unit=°C
